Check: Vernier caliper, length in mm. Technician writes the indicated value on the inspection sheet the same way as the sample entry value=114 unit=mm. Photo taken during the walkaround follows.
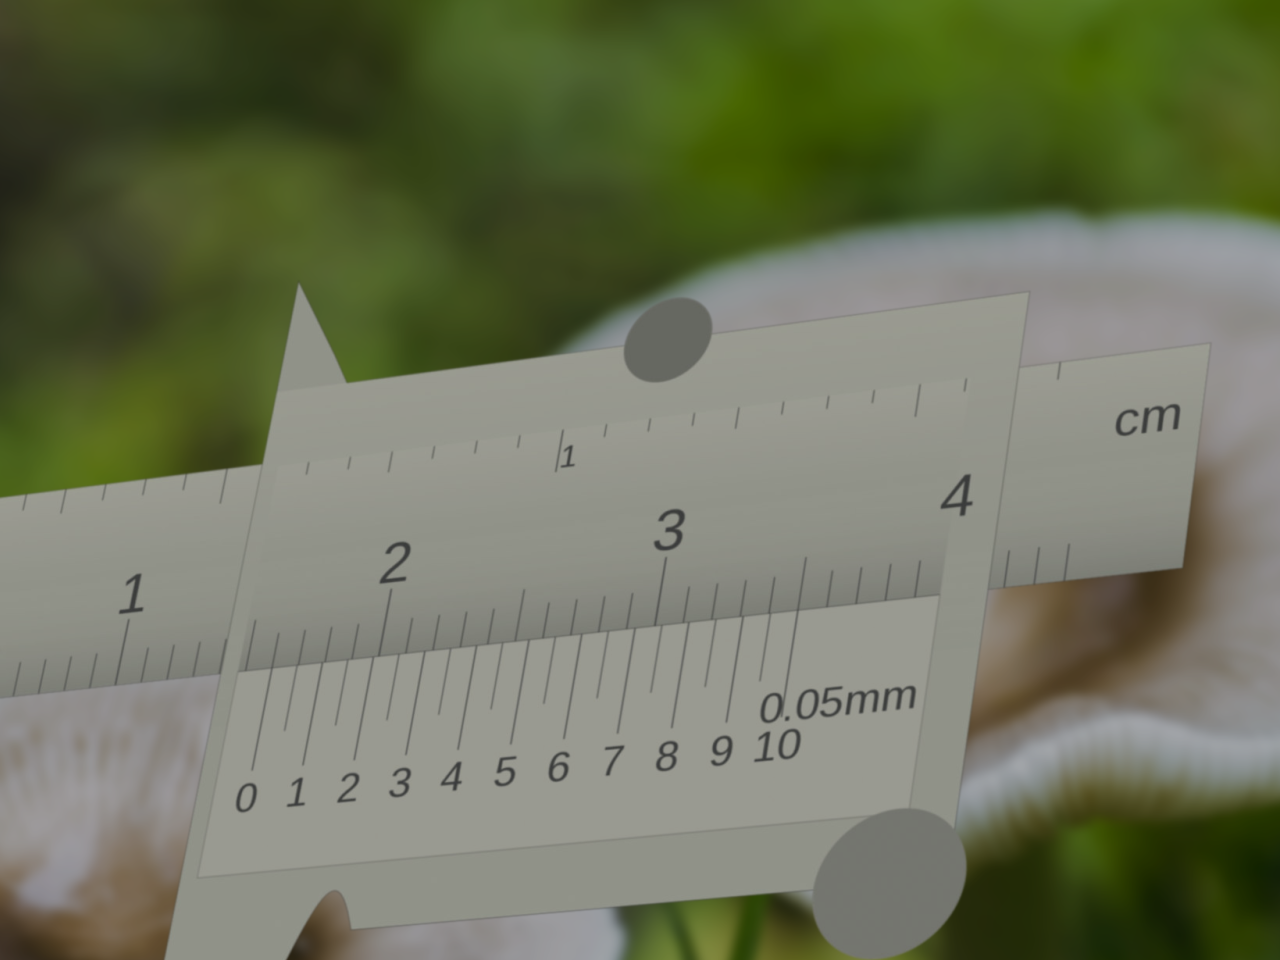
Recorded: value=16.0 unit=mm
